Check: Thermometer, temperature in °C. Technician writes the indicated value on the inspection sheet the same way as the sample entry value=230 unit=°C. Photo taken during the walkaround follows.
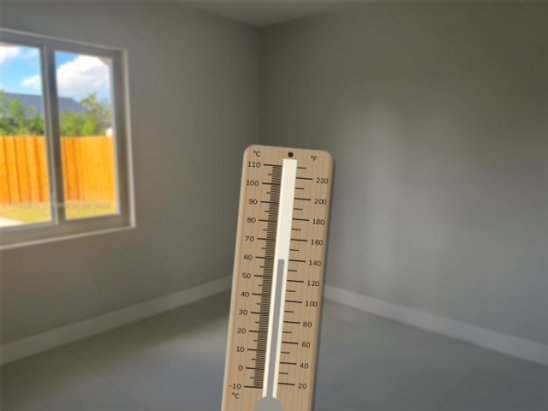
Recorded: value=60 unit=°C
